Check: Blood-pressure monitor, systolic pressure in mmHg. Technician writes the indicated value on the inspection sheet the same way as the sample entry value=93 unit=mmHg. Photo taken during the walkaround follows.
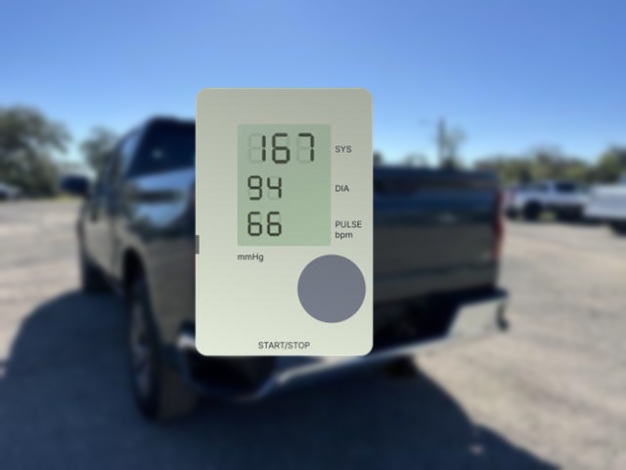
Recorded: value=167 unit=mmHg
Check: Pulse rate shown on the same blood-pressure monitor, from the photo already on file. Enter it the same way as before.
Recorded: value=66 unit=bpm
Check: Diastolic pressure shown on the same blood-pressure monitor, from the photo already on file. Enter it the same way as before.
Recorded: value=94 unit=mmHg
